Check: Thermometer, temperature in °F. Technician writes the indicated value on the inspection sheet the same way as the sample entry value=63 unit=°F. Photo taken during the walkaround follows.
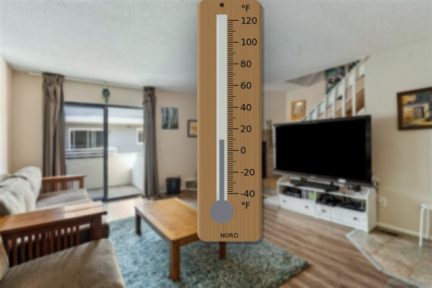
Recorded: value=10 unit=°F
